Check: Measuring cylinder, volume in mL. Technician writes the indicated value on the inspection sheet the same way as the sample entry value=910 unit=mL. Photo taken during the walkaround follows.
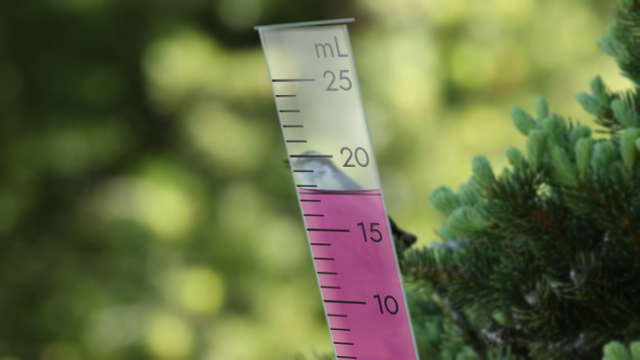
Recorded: value=17.5 unit=mL
